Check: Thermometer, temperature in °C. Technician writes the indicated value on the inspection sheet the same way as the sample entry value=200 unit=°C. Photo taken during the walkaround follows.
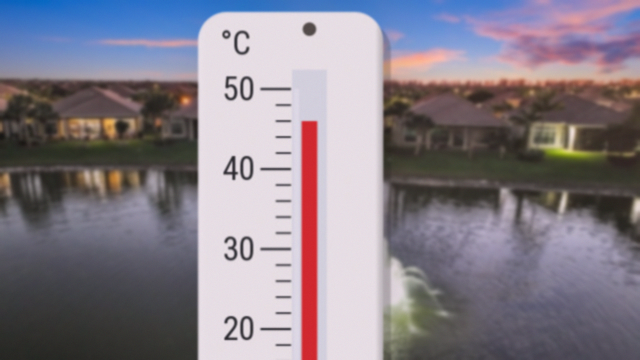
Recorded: value=46 unit=°C
